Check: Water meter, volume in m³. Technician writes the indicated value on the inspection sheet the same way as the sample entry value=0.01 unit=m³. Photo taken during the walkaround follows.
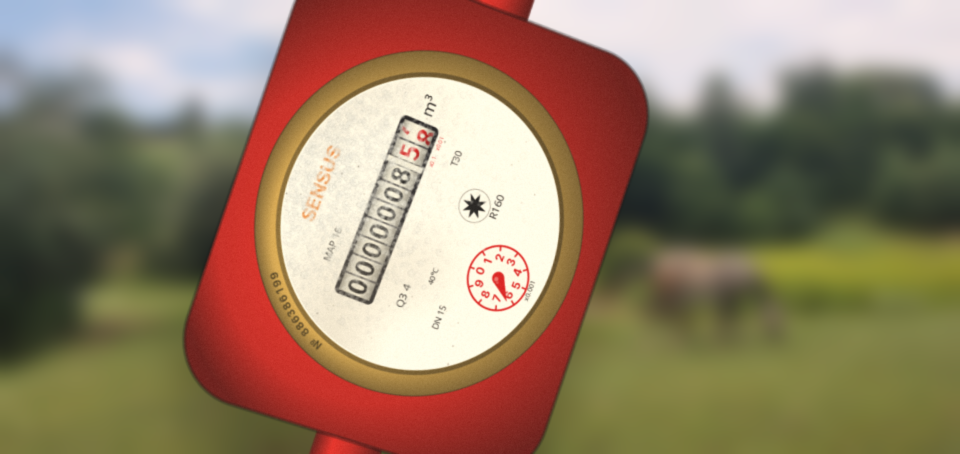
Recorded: value=8.576 unit=m³
